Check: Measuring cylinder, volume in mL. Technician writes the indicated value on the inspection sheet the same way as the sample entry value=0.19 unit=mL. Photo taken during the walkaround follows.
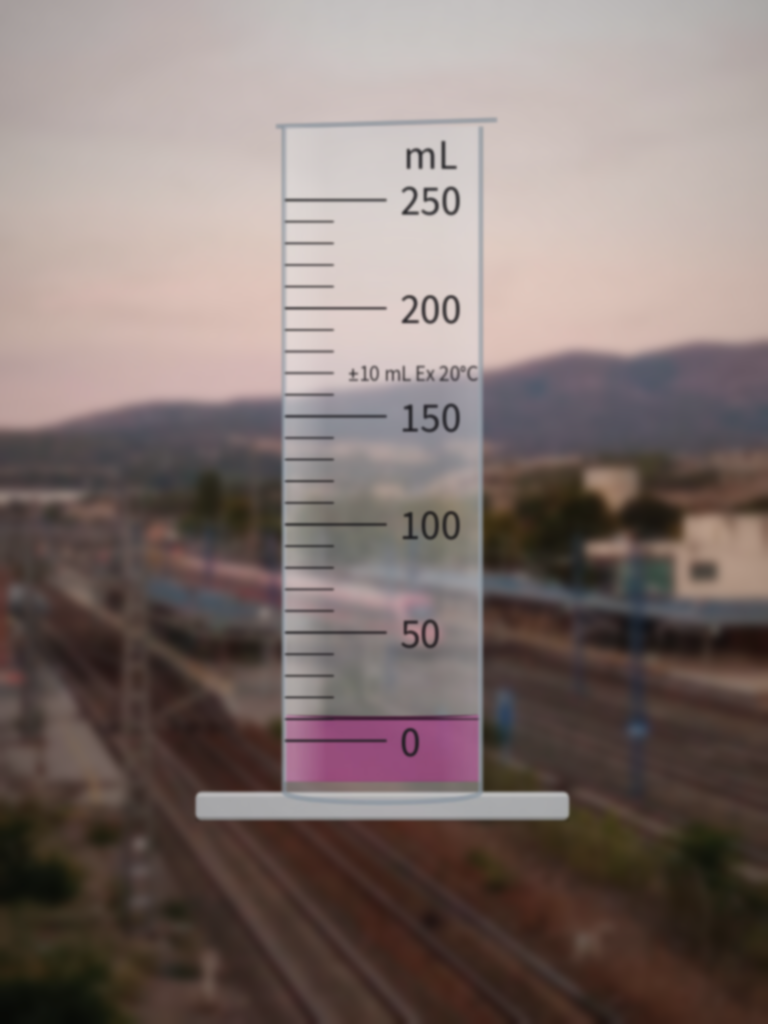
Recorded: value=10 unit=mL
